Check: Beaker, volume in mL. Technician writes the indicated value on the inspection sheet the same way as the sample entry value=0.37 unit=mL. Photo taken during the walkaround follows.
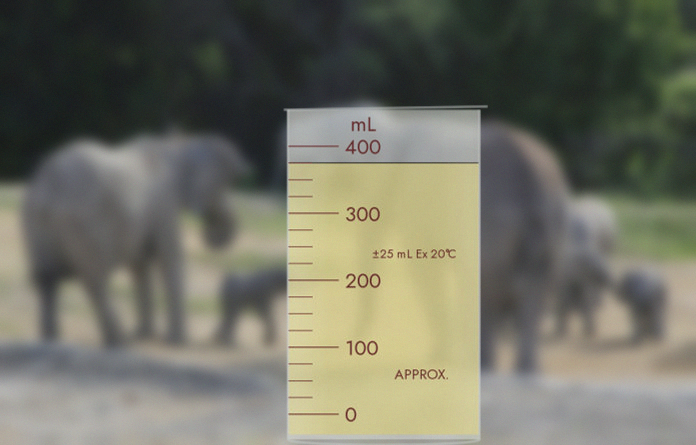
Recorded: value=375 unit=mL
